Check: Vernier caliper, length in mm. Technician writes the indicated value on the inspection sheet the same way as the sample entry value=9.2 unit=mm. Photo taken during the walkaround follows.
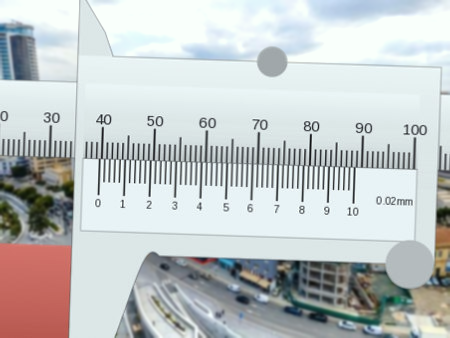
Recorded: value=39.6 unit=mm
